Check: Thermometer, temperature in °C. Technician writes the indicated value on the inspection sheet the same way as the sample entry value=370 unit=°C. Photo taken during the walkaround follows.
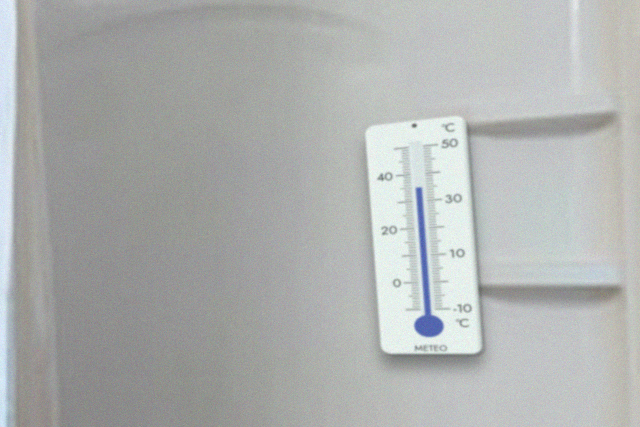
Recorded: value=35 unit=°C
